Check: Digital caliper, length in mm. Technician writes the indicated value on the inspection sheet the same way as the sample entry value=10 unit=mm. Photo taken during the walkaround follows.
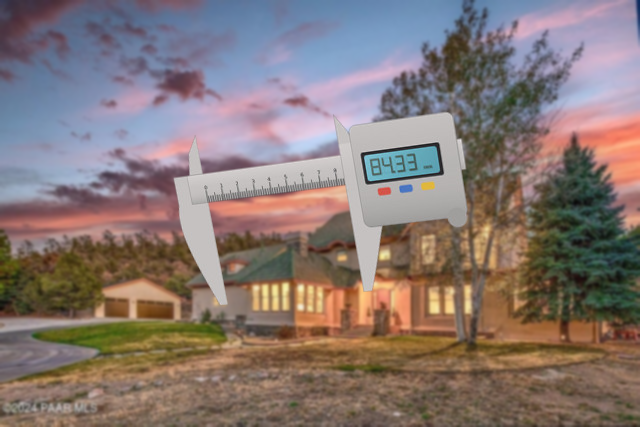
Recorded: value=84.33 unit=mm
